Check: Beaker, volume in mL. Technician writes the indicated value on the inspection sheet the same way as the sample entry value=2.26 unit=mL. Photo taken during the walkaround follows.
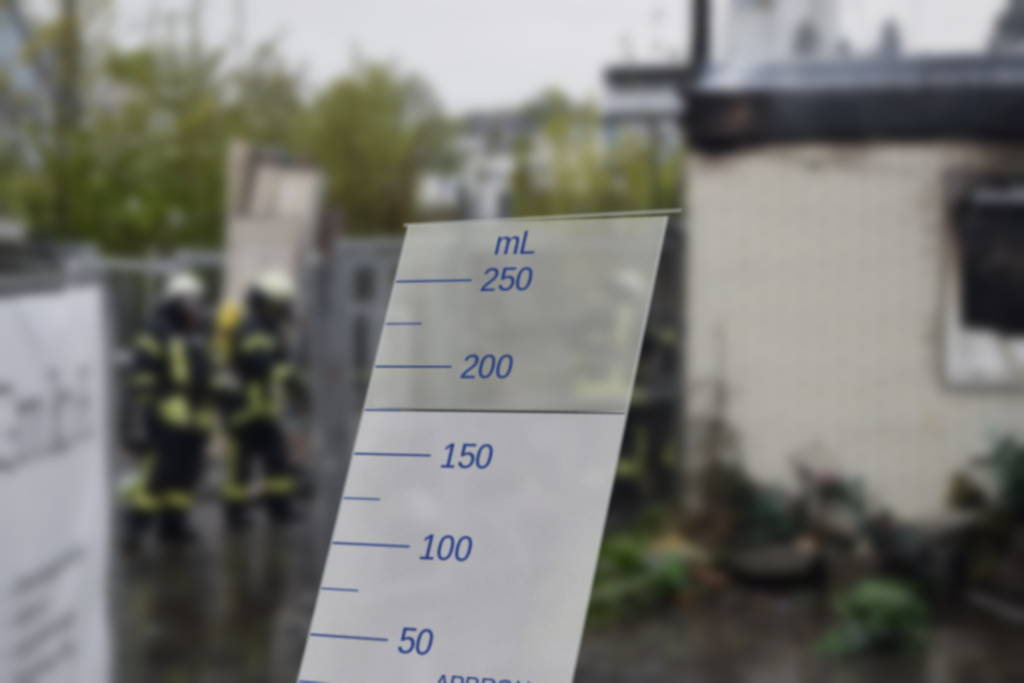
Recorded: value=175 unit=mL
